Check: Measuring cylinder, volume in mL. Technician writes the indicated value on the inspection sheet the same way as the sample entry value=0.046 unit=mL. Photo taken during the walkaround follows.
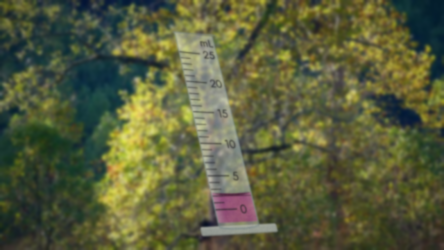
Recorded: value=2 unit=mL
